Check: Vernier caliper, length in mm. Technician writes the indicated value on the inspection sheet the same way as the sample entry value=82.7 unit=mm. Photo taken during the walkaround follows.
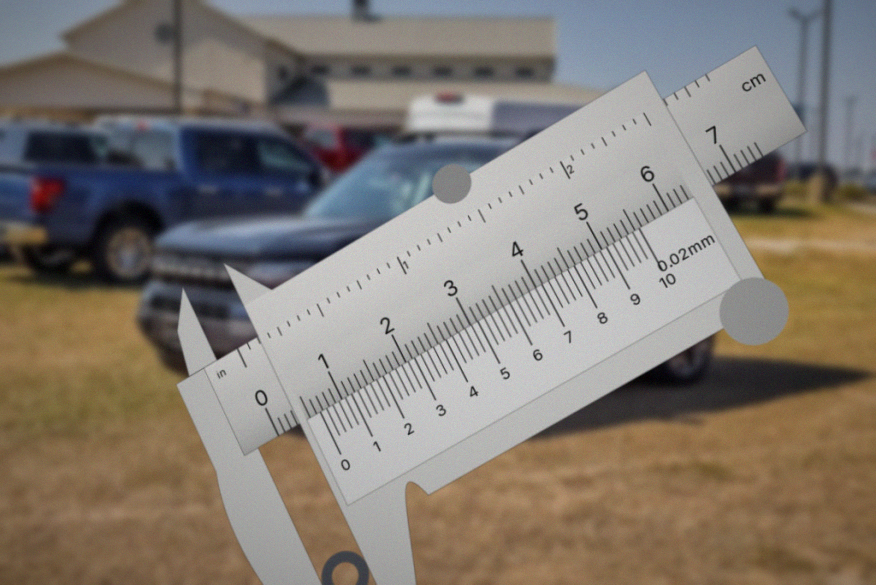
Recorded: value=6.6 unit=mm
